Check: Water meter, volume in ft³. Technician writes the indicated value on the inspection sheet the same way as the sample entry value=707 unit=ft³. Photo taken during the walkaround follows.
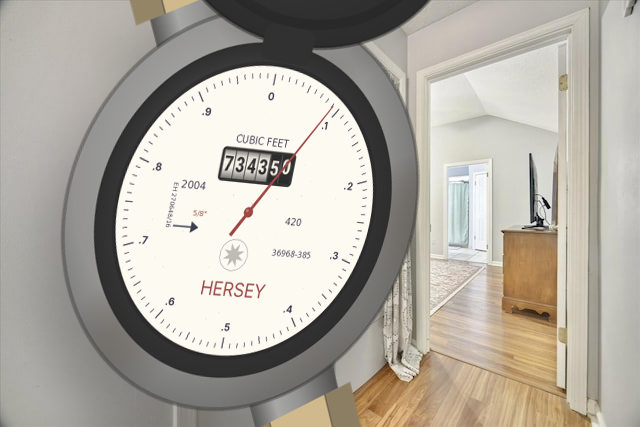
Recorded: value=734350.09 unit=ft³
